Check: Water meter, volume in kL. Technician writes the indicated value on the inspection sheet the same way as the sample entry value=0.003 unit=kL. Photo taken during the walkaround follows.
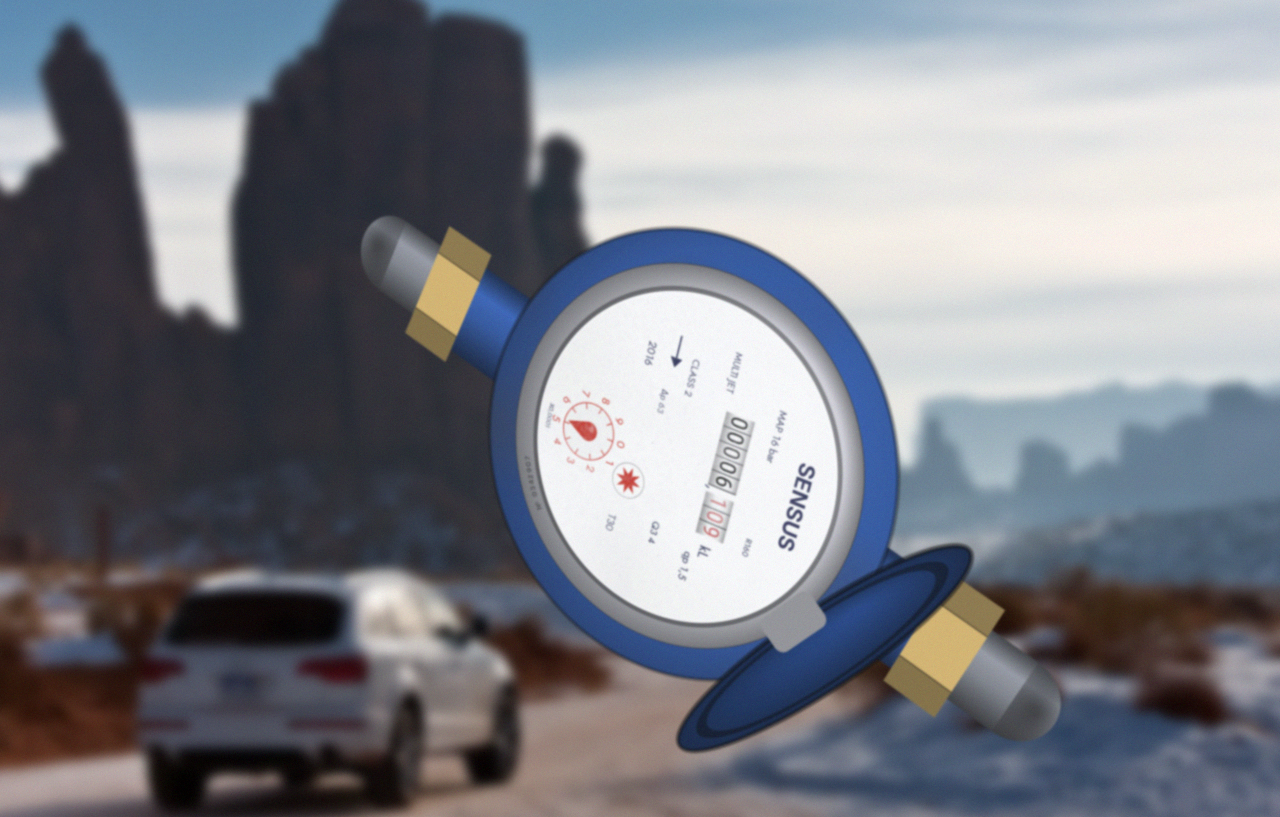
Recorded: value=6.1095 unit=kL
